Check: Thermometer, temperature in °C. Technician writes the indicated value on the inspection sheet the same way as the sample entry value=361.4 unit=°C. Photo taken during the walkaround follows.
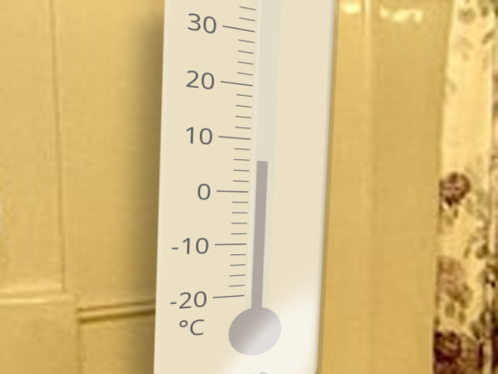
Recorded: value=6 unit=°C
